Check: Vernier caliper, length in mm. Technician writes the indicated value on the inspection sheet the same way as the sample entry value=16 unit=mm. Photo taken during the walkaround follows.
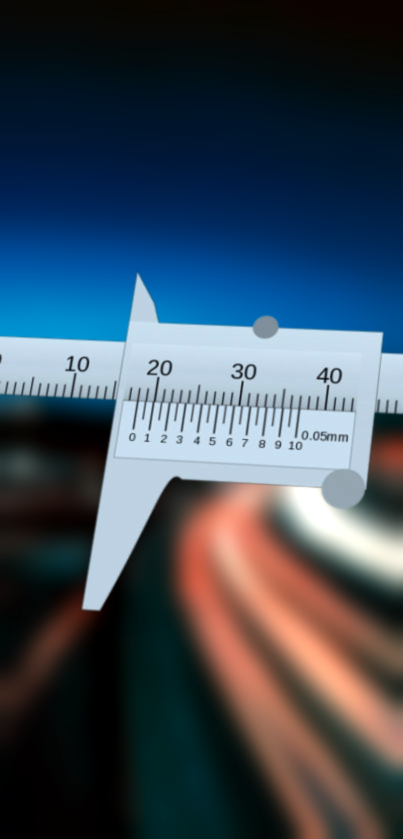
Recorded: value=18.0 unit=mm
